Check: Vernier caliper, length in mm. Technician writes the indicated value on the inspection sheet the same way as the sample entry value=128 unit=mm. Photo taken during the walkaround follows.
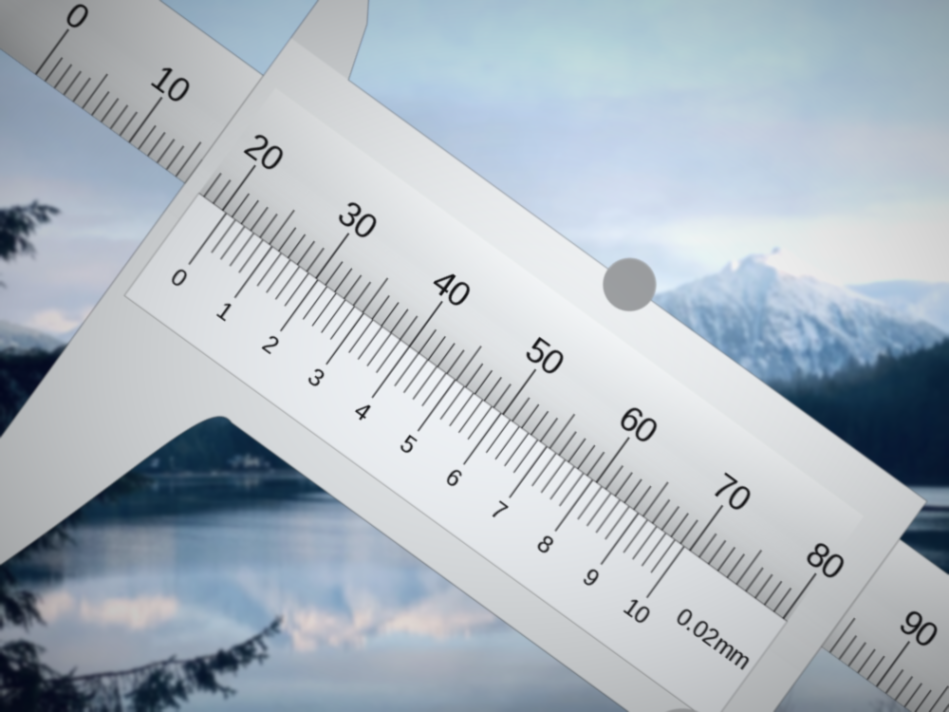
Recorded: value=20.4 unit=mm
